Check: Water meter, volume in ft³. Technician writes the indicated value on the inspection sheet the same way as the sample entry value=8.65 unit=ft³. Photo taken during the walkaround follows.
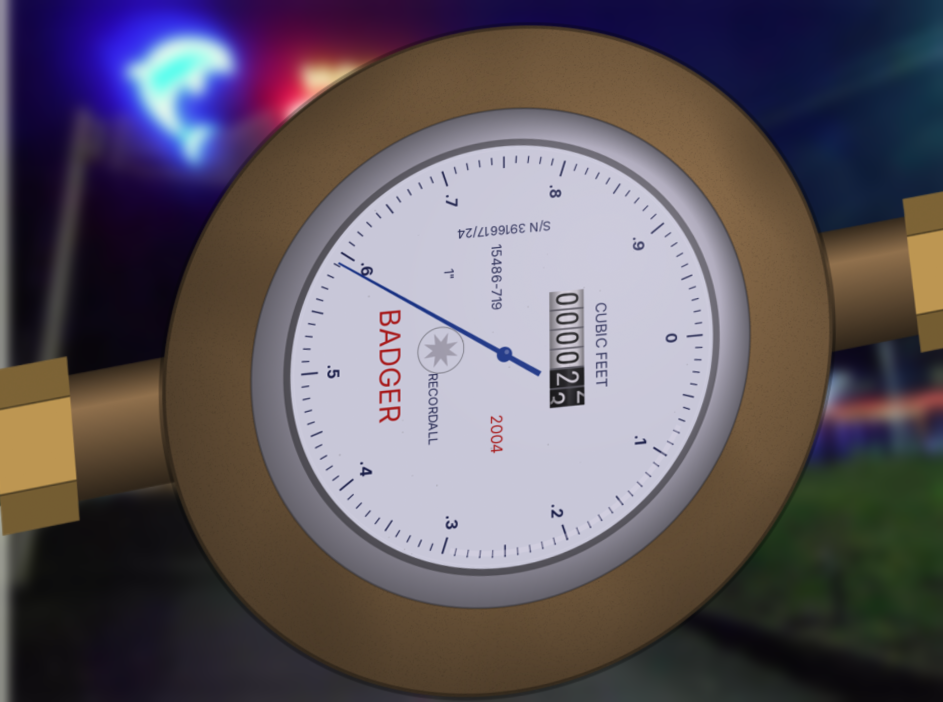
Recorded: value=22.59 unit=ft³
